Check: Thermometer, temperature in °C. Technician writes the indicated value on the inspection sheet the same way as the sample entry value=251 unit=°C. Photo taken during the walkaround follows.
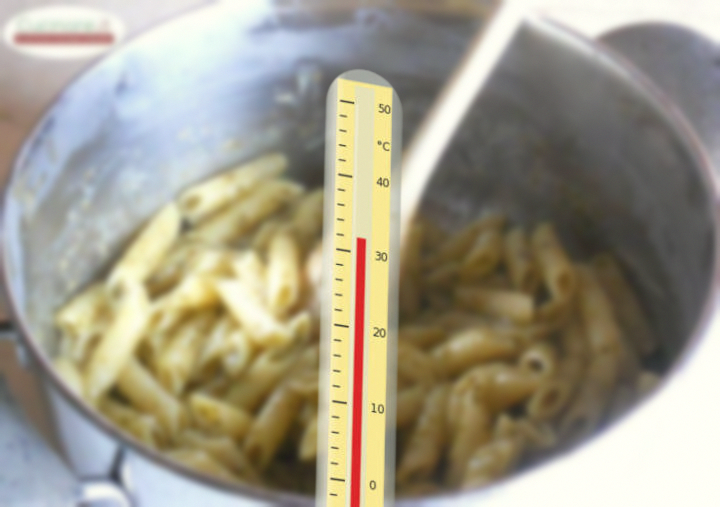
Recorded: value=32 unit=°C
